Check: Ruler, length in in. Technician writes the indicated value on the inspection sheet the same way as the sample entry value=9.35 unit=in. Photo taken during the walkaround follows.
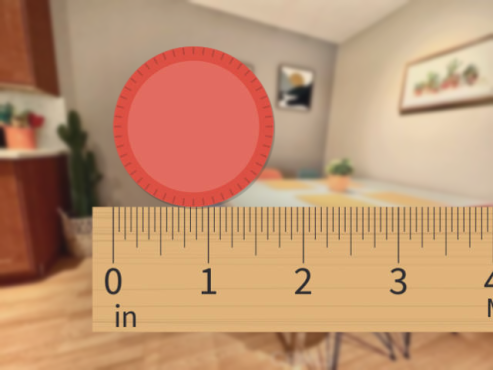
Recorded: value=1.6875 unit=in
